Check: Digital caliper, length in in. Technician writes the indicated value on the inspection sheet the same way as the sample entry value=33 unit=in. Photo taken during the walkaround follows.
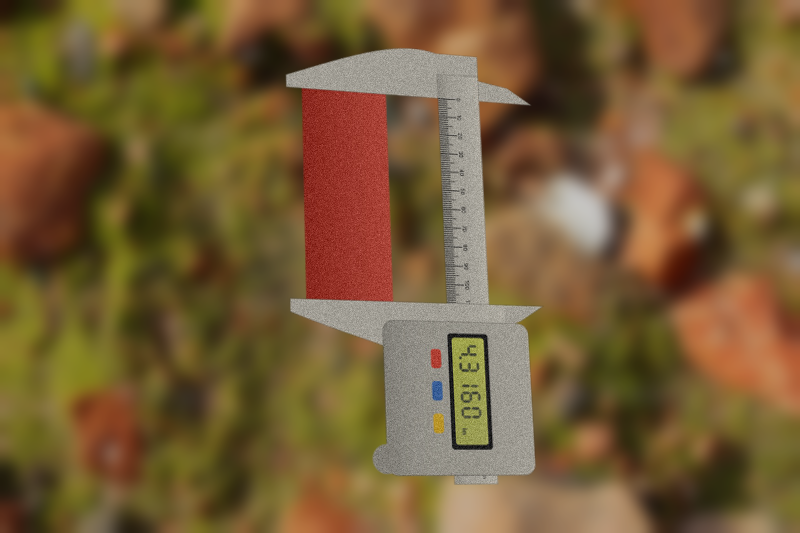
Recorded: value=4.3160 unit=in
